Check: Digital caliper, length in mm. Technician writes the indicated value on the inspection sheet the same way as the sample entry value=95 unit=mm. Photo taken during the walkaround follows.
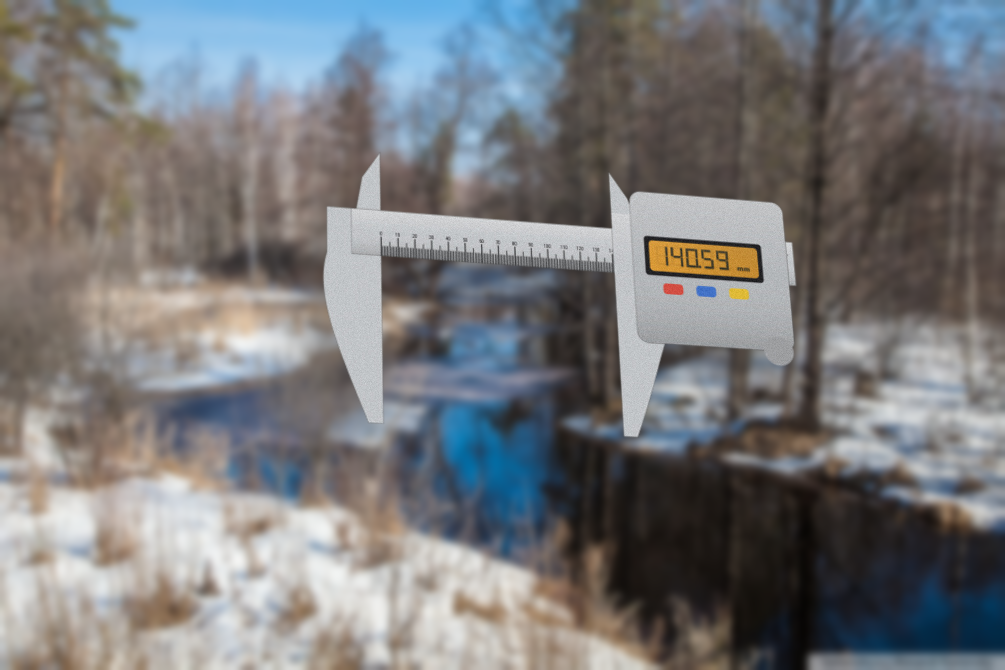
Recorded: value=140.59 unit=mm
